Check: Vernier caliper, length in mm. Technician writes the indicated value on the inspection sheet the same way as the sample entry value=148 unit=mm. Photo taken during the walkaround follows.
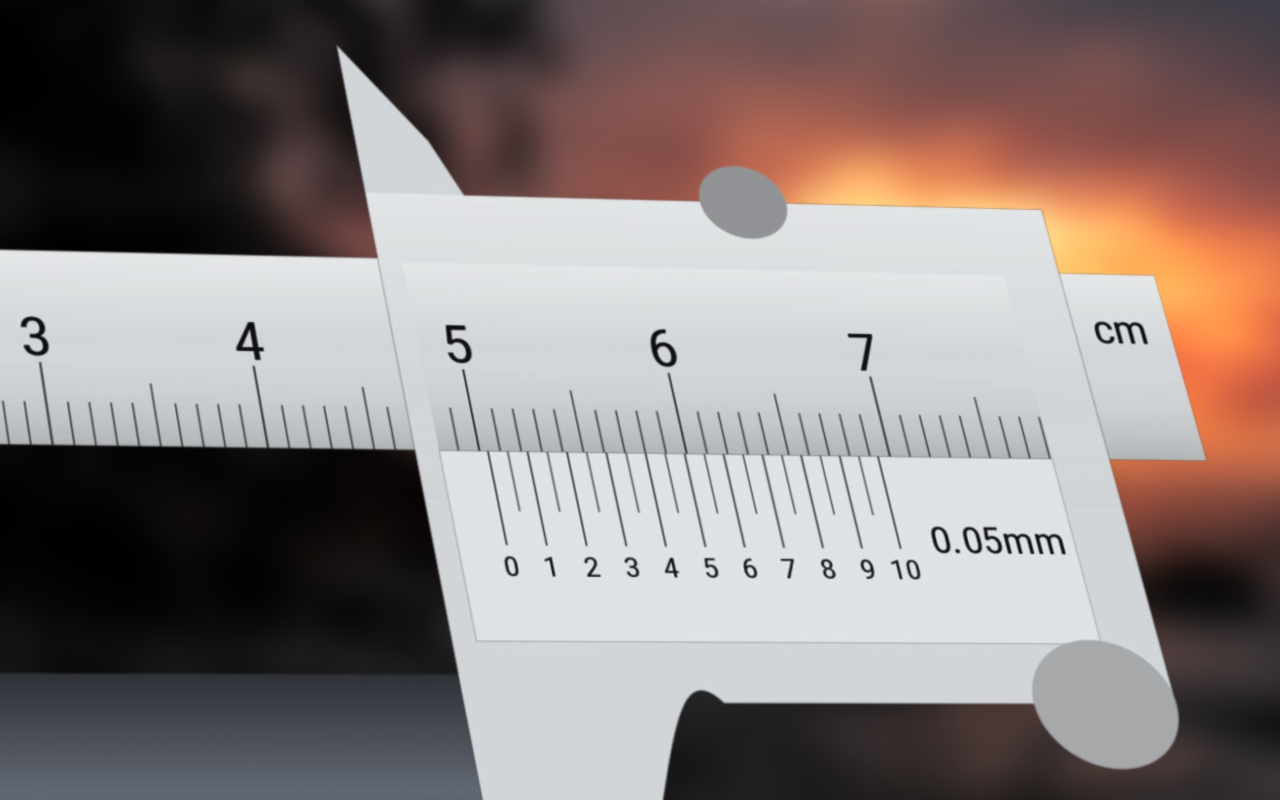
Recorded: value=50.4 unit=mm
